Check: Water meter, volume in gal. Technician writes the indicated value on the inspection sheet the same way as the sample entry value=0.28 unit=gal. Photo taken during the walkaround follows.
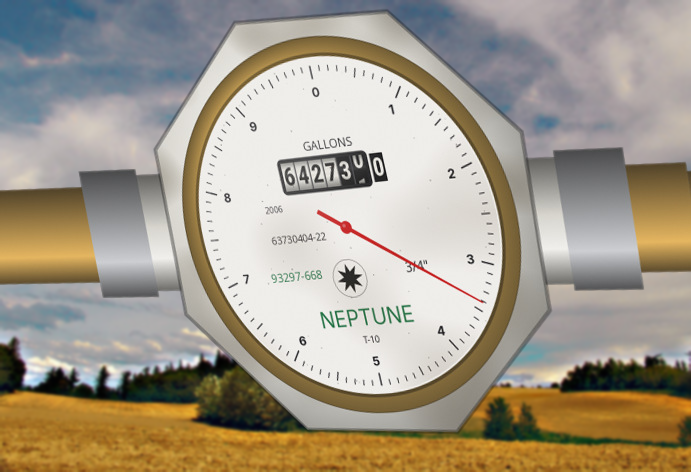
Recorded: value=6427303.4 unit=gal
